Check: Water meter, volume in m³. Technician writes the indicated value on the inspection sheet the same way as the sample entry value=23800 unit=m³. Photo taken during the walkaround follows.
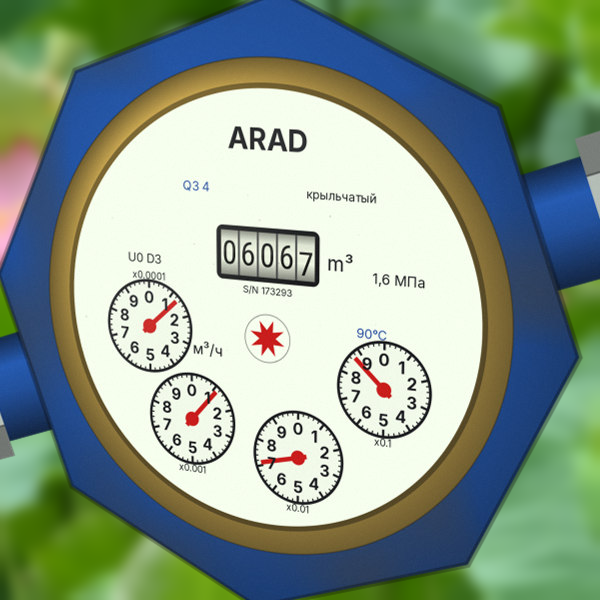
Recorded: value=6066.8711 unit=m³
